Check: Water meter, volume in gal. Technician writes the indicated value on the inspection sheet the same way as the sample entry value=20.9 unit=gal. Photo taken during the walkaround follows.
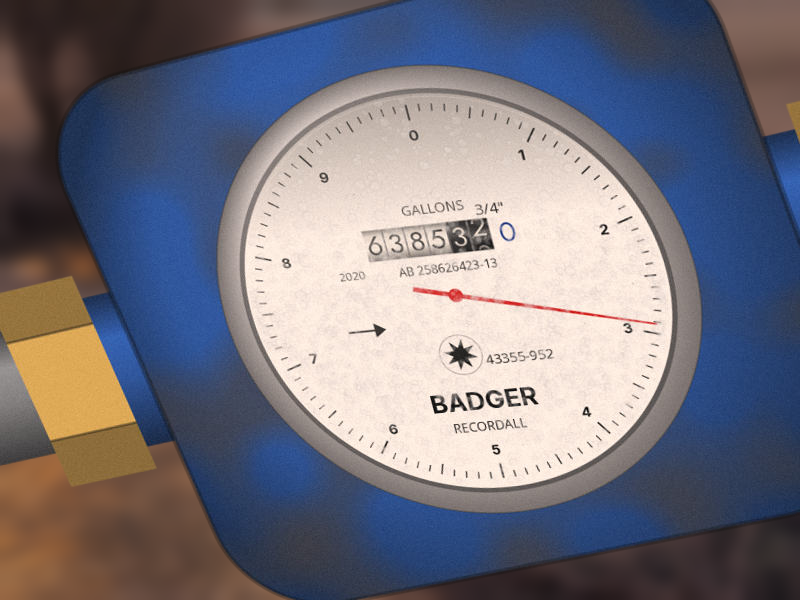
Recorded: value=6385322.9 unit=gal
